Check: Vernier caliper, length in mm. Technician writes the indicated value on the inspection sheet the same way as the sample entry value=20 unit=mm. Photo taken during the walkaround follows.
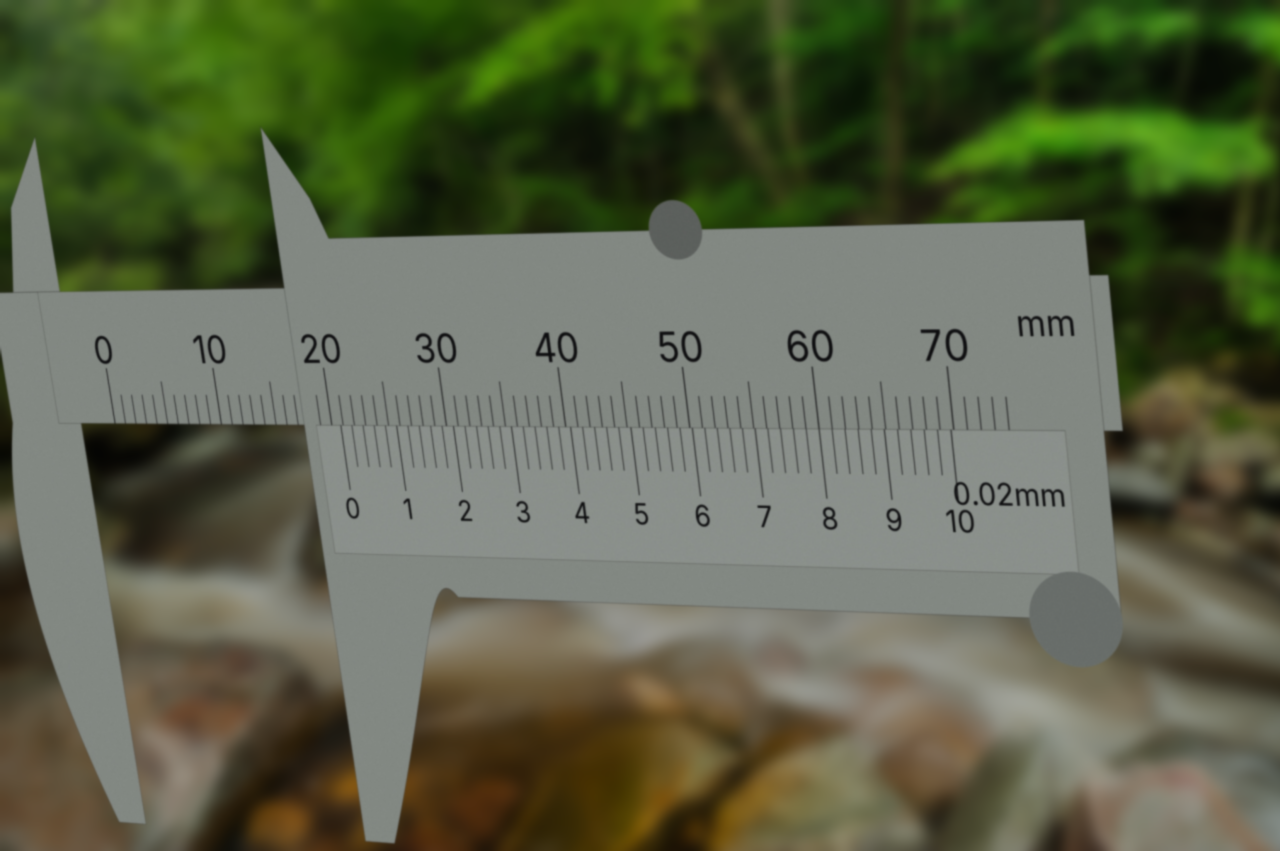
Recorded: value=20.8 unit=mm
